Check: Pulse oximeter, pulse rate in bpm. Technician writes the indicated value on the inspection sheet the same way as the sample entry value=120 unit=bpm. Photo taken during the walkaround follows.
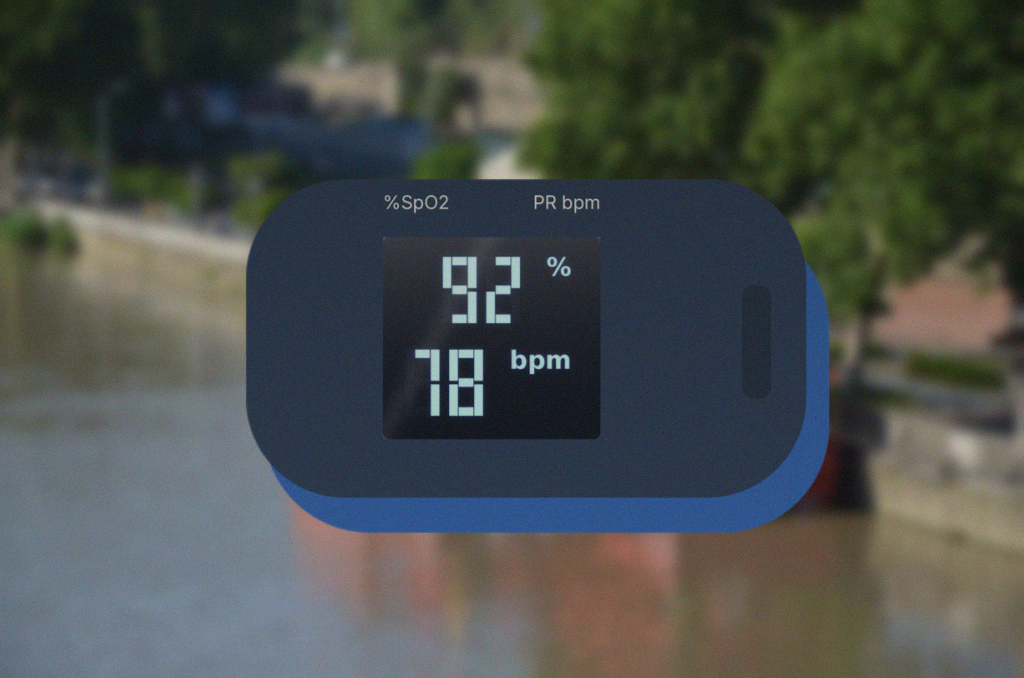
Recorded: value=78 unit=bpm
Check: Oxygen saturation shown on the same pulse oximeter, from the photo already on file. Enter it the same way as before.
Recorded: value=92 unit=%
